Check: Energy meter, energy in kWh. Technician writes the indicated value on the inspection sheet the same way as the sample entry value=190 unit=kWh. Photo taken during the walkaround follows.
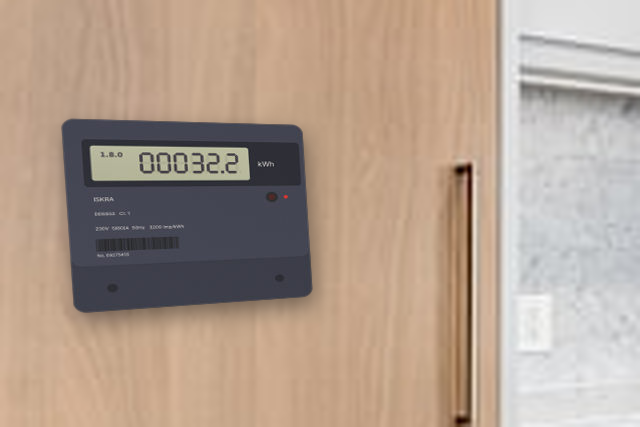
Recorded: value=32.2 unit=kWh
